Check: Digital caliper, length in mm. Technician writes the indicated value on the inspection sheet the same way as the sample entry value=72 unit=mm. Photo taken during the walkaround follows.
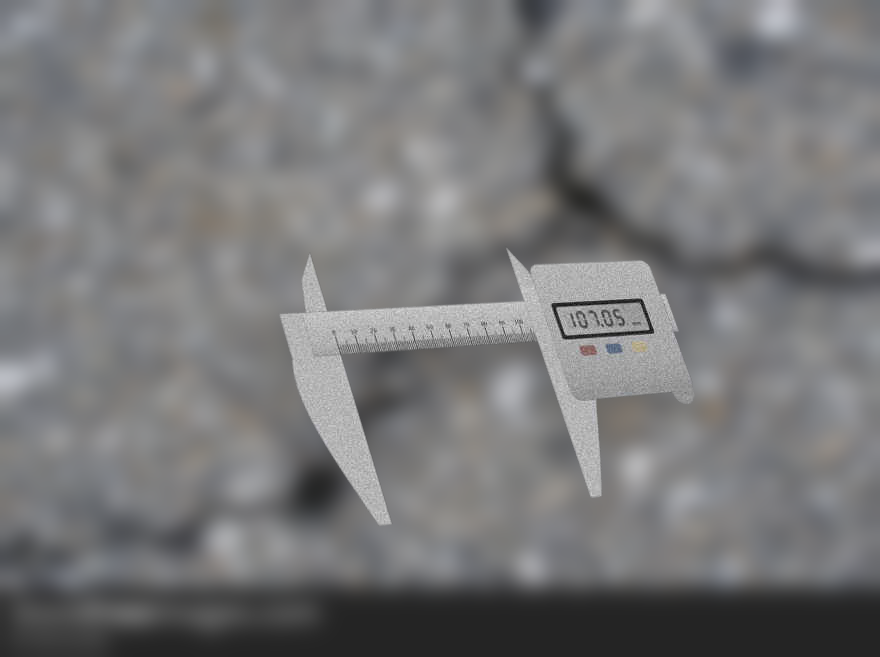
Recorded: value=107.05 unit=mm
